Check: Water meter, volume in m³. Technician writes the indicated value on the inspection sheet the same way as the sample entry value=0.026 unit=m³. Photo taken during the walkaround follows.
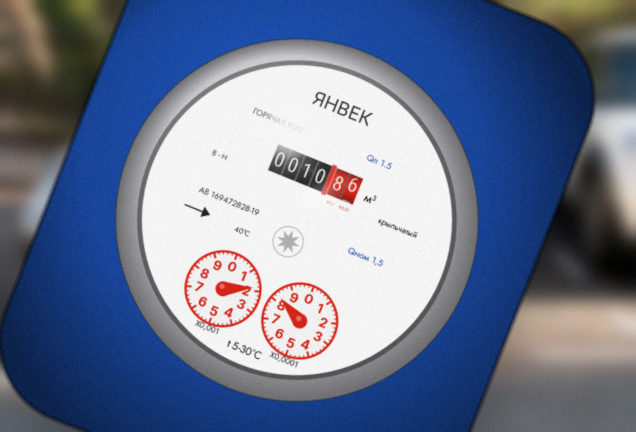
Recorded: value=10.8618 unit=m³
